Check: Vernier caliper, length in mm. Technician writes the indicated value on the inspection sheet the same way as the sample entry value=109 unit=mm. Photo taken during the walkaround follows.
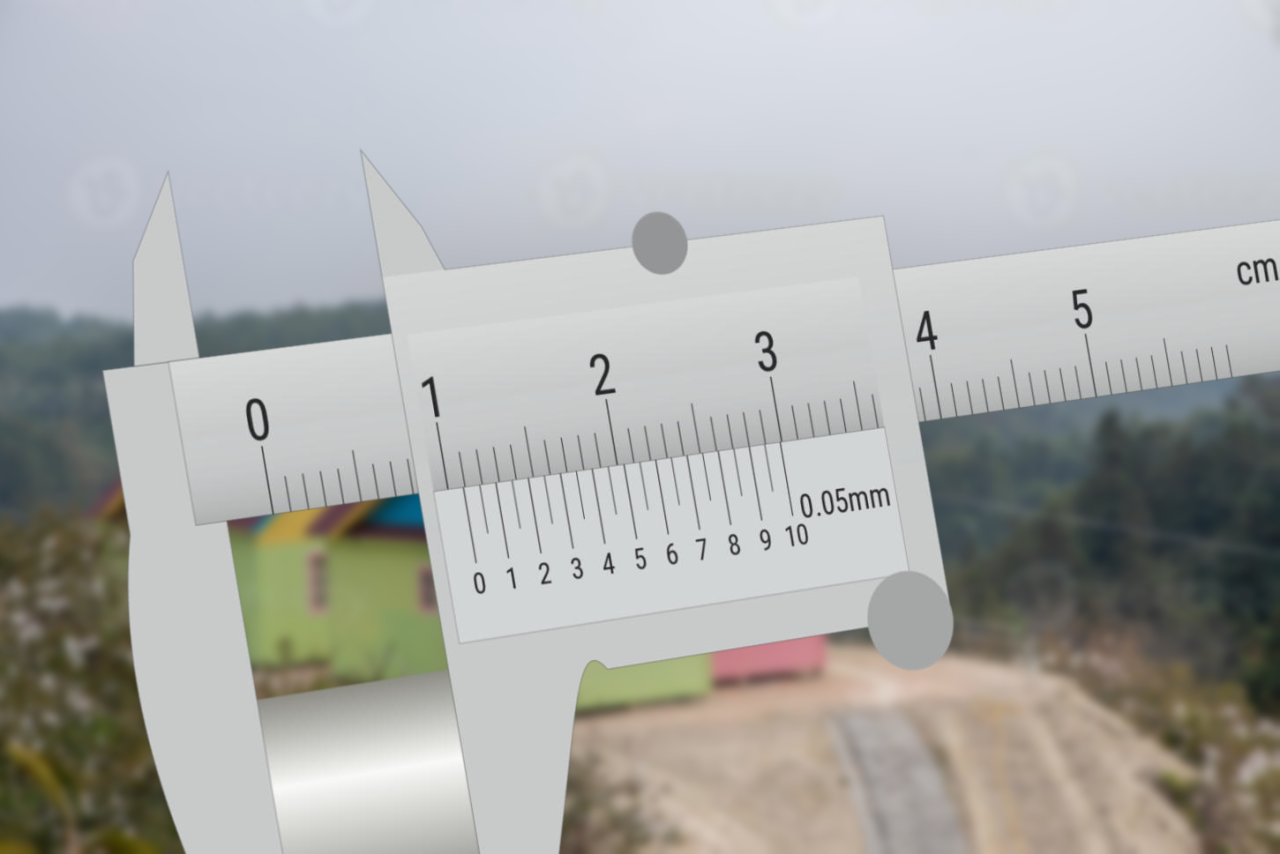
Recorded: value=10.9 unit=mm
